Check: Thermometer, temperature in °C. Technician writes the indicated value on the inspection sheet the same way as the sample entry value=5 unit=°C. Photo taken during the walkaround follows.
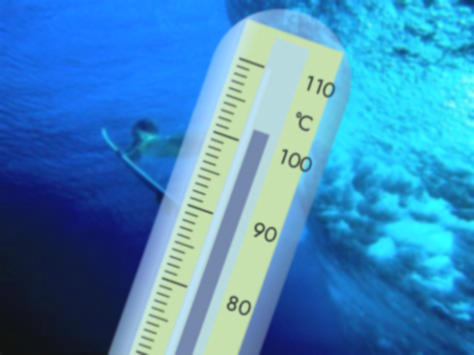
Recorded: value=102 unit=°C
